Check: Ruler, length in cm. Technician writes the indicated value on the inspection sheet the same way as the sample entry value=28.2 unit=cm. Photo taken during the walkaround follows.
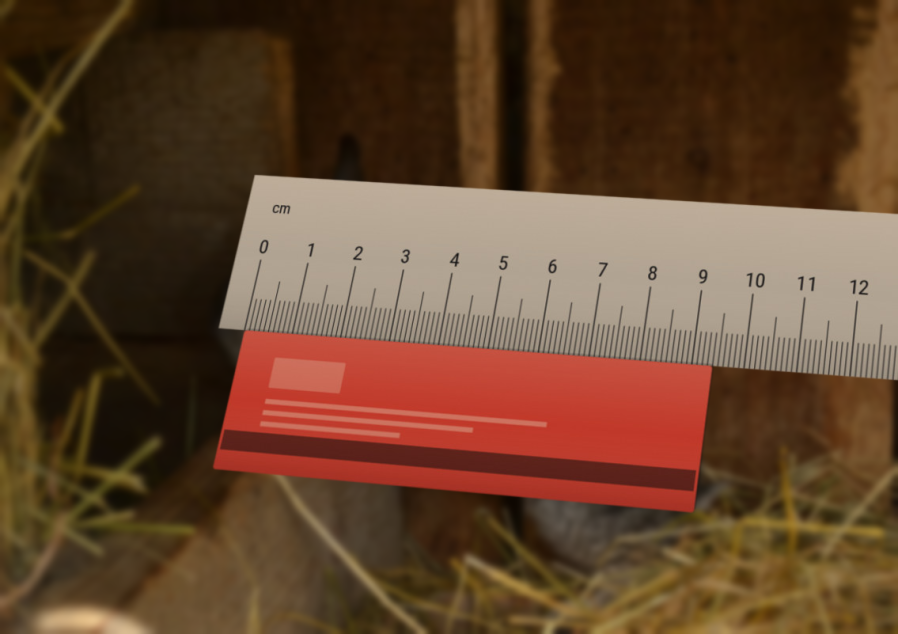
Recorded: value=9.4 unit=cm
